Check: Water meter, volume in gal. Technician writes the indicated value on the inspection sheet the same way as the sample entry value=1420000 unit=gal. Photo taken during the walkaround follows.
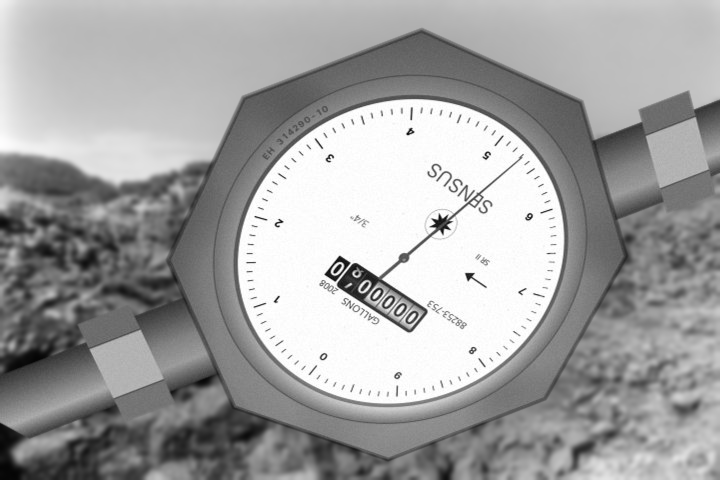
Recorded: value=75.3 unit=gal
